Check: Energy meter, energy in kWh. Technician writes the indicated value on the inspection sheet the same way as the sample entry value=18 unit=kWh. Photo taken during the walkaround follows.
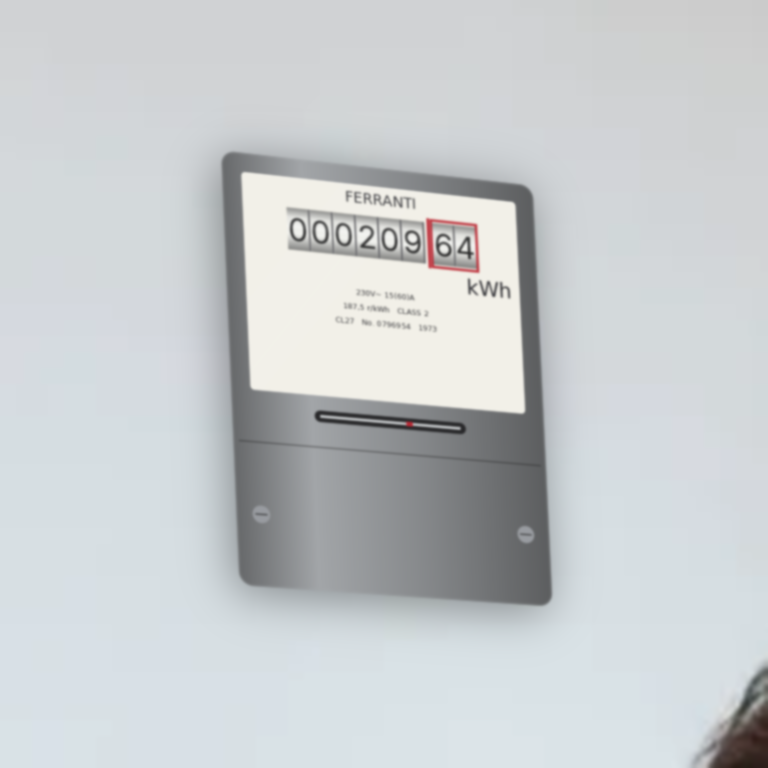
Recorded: value=209.64 unit=kWh
